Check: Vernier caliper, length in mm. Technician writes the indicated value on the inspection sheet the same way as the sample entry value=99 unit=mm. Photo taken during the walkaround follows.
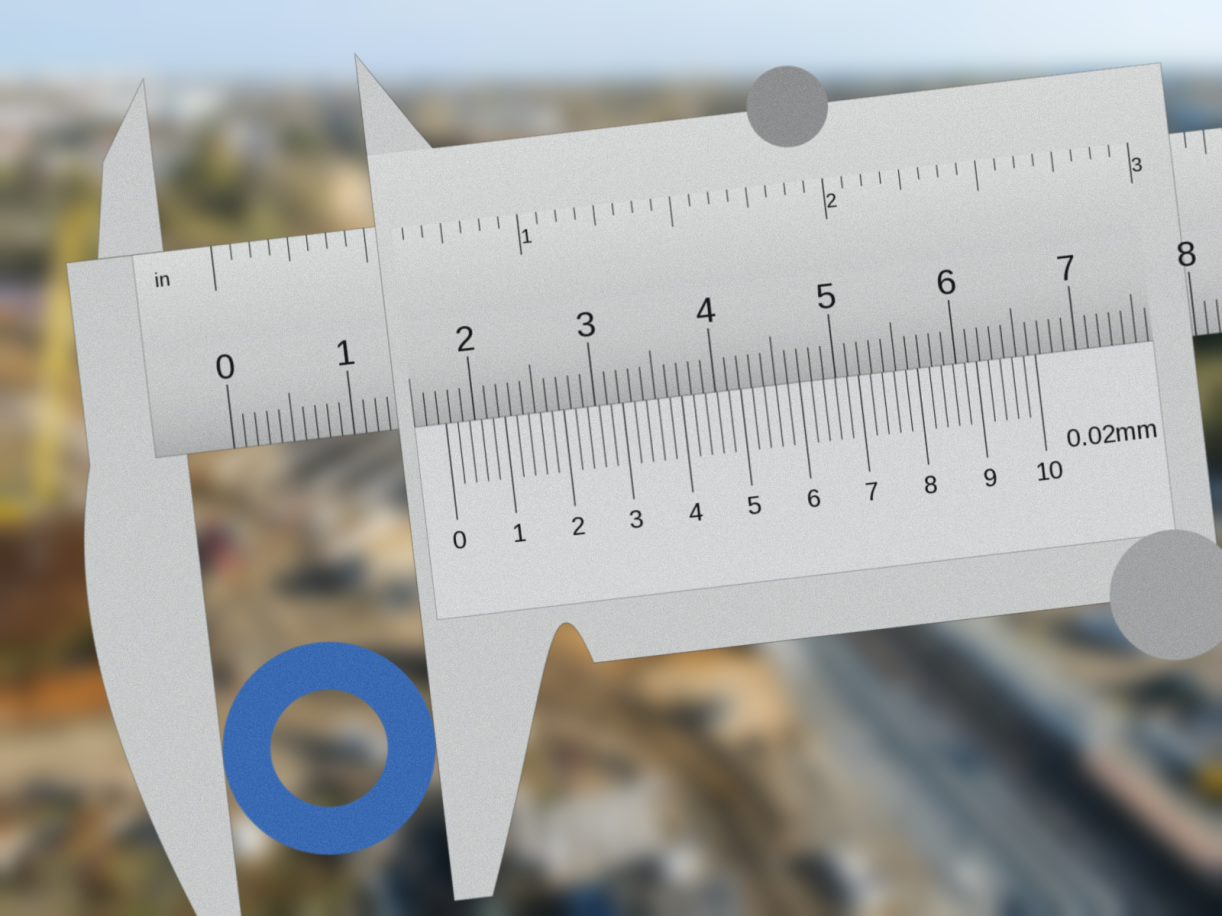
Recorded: value=17.6 unit=mm
